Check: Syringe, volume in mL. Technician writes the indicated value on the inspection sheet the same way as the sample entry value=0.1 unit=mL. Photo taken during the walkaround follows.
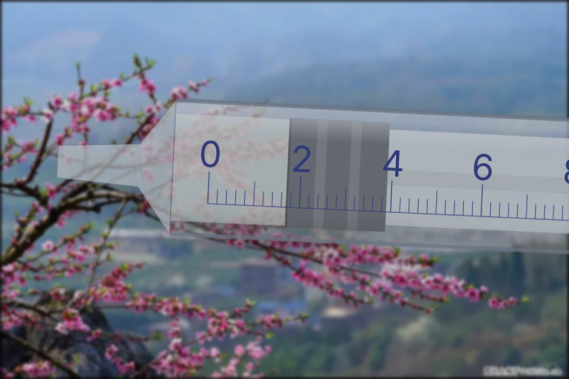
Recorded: value=1.7 unit=mL
